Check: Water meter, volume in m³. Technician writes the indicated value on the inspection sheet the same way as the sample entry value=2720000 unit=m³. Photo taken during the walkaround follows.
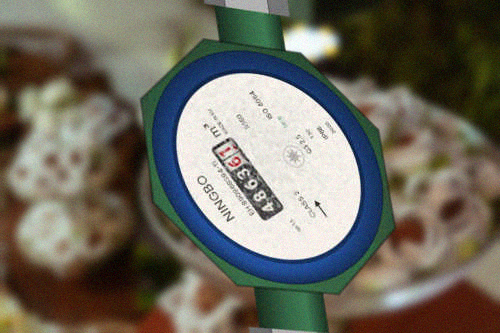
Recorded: value=4863.61 unit=m³
